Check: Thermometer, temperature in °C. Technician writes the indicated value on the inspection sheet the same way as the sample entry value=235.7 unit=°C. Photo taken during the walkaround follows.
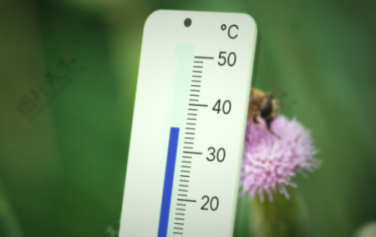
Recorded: value=35 unit=°C
